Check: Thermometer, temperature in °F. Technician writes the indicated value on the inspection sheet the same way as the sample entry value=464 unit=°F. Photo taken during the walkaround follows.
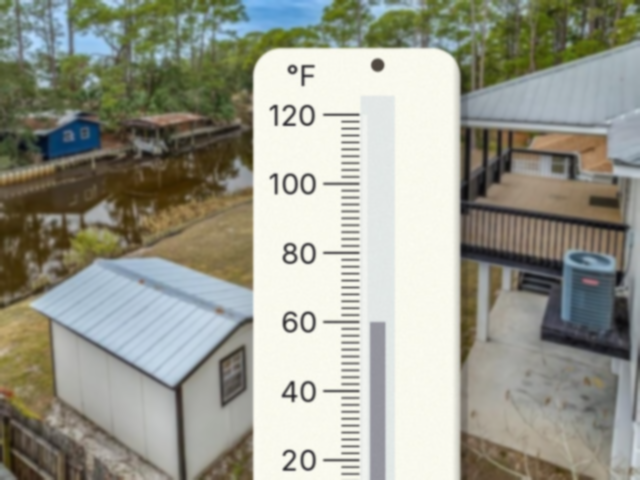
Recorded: value=60 unit=°F
